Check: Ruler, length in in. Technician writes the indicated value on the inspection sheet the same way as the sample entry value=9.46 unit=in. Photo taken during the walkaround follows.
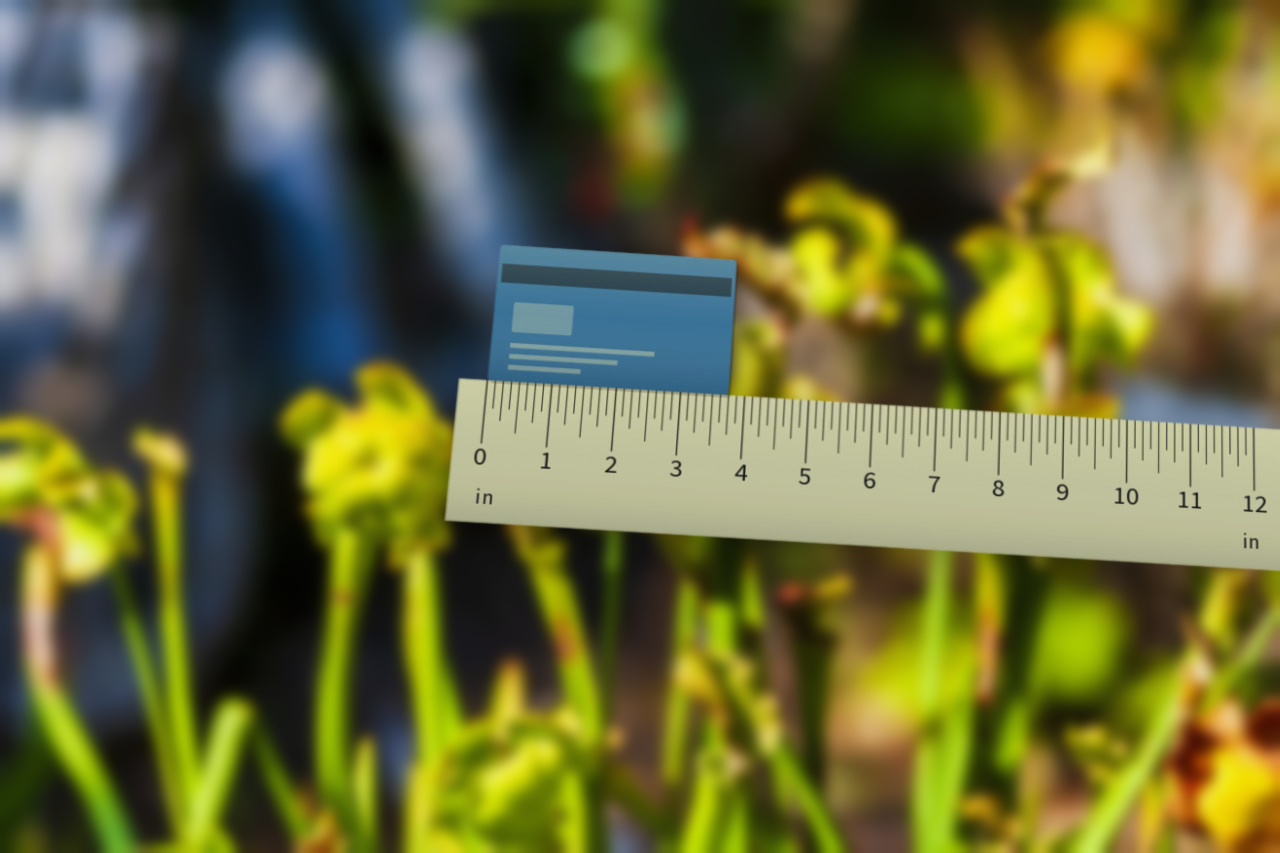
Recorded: value=3.75 unit=in
